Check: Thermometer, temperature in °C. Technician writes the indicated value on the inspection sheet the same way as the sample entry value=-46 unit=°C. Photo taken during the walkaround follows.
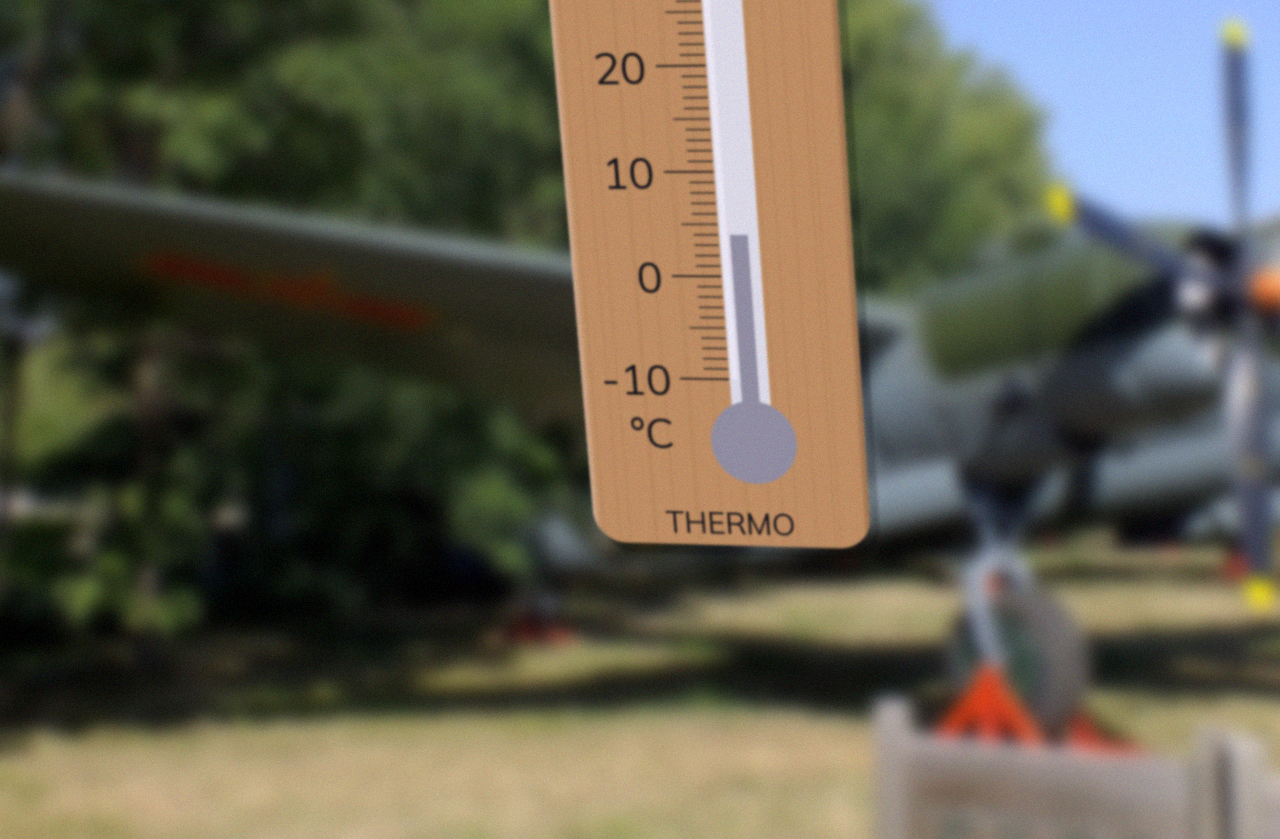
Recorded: value=4 unit=°C
